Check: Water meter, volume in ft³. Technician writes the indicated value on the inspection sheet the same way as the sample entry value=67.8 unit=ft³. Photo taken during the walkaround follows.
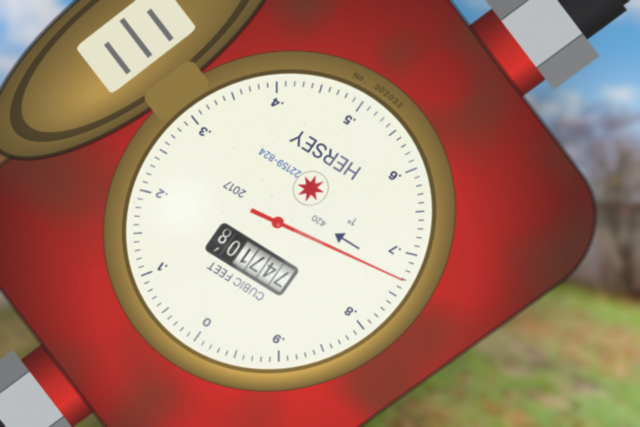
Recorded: value=747107.73 unit=ft³
